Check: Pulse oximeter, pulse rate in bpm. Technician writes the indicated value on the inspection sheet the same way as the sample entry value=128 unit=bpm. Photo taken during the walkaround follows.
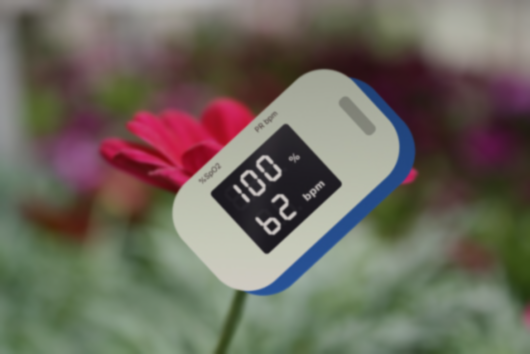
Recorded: value=62 unit=bpm
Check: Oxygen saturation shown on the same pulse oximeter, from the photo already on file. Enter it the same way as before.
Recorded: value=100 unit=%
